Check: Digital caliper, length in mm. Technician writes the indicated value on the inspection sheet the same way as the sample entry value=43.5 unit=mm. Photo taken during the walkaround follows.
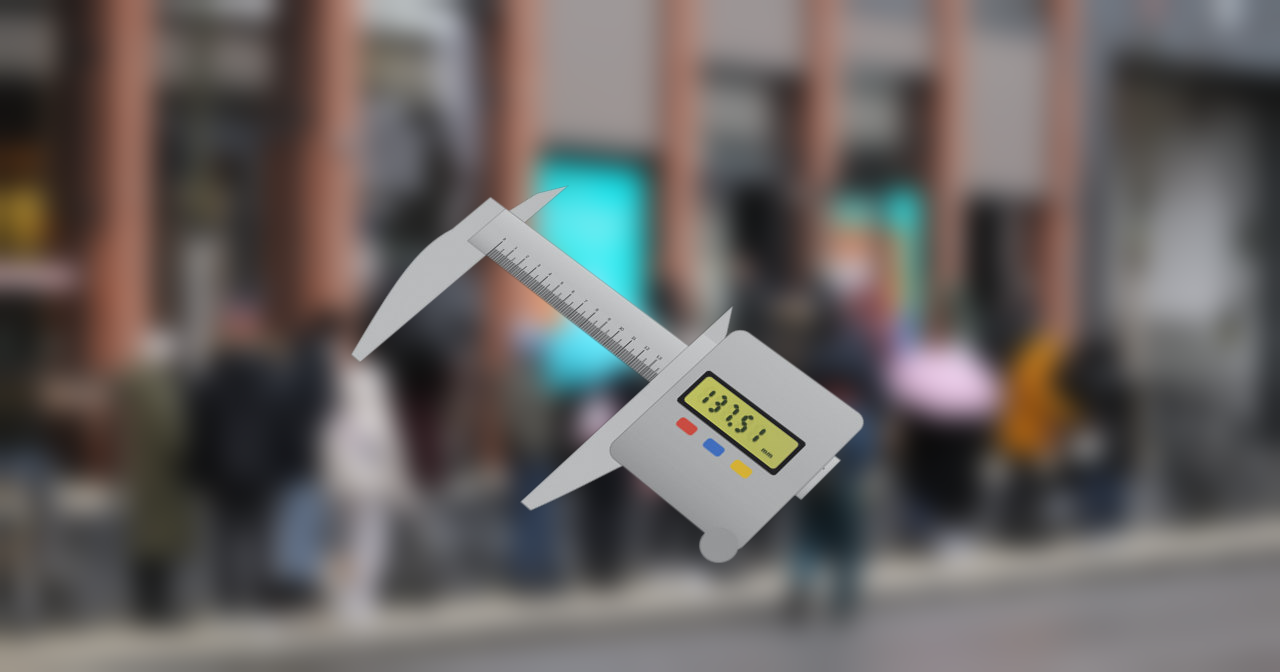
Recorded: value=137.51 unit=mm
